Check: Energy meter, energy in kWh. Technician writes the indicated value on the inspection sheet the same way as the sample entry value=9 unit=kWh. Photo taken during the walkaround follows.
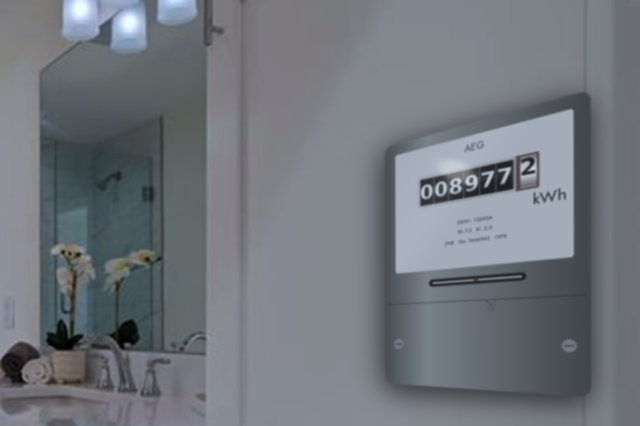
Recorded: value=8977.2 unit=kWh
